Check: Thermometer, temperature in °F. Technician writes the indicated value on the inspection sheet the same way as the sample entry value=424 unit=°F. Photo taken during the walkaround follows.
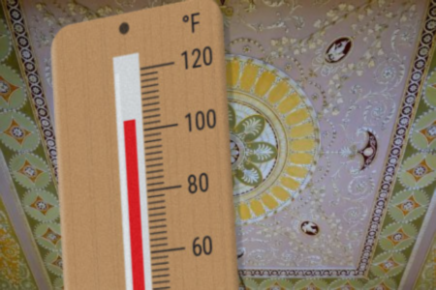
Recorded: value=104 unit=°F
